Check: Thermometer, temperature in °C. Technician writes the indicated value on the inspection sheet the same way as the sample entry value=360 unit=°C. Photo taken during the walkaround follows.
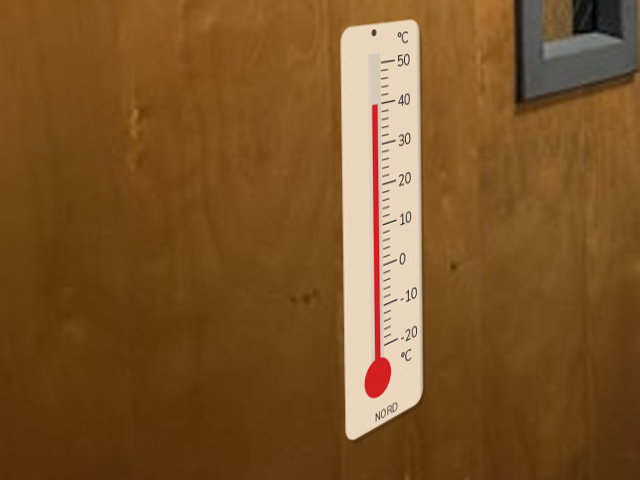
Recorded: value=40 unit=°C
